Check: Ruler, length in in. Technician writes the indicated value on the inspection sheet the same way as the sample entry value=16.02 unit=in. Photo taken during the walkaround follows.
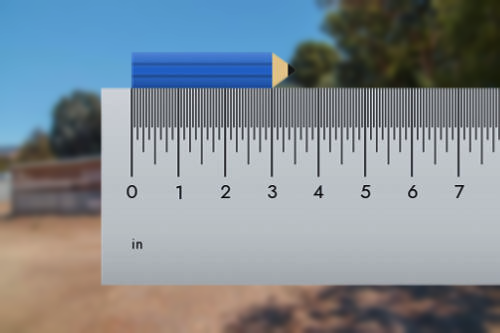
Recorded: value=3.5 unit=in
